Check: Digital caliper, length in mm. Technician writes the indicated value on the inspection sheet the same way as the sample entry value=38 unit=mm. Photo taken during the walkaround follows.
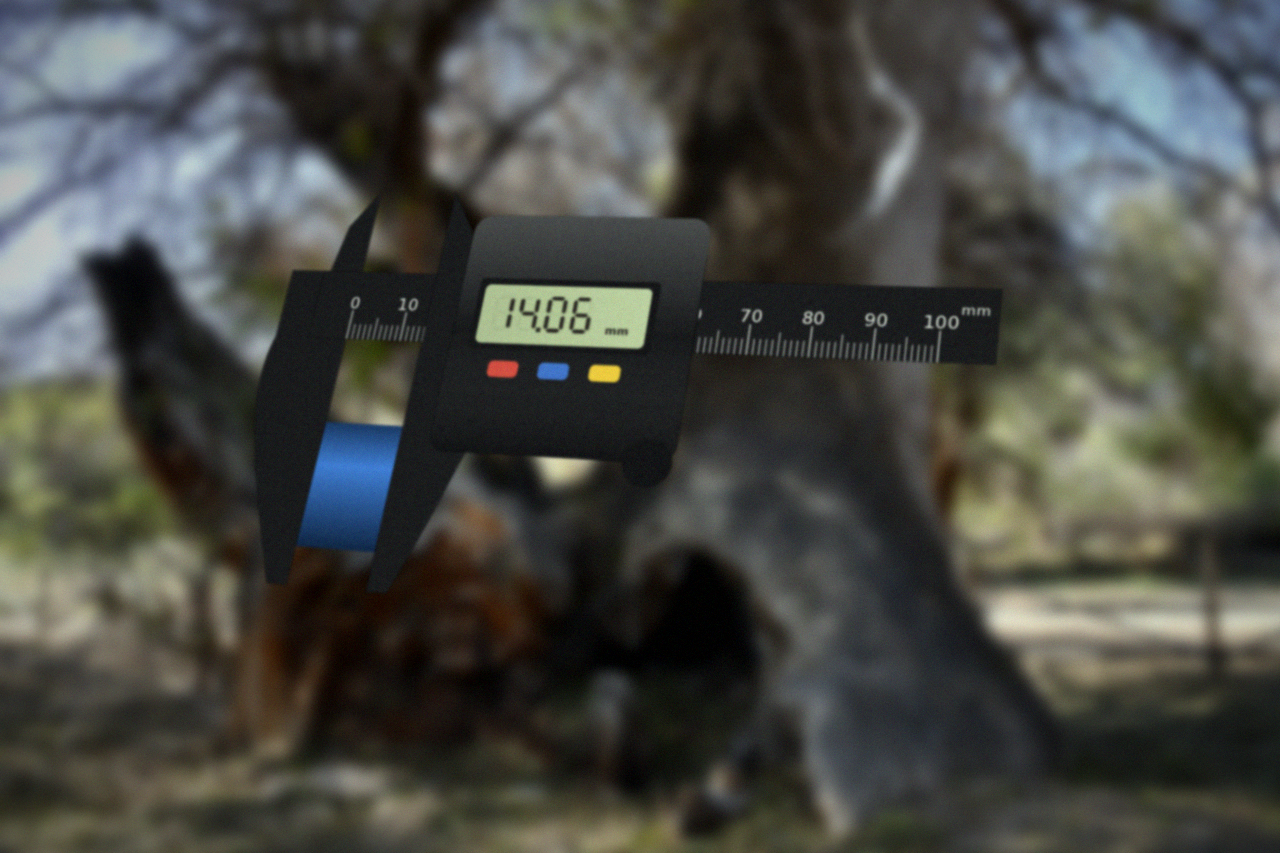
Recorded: value=14.06 unit=mm
